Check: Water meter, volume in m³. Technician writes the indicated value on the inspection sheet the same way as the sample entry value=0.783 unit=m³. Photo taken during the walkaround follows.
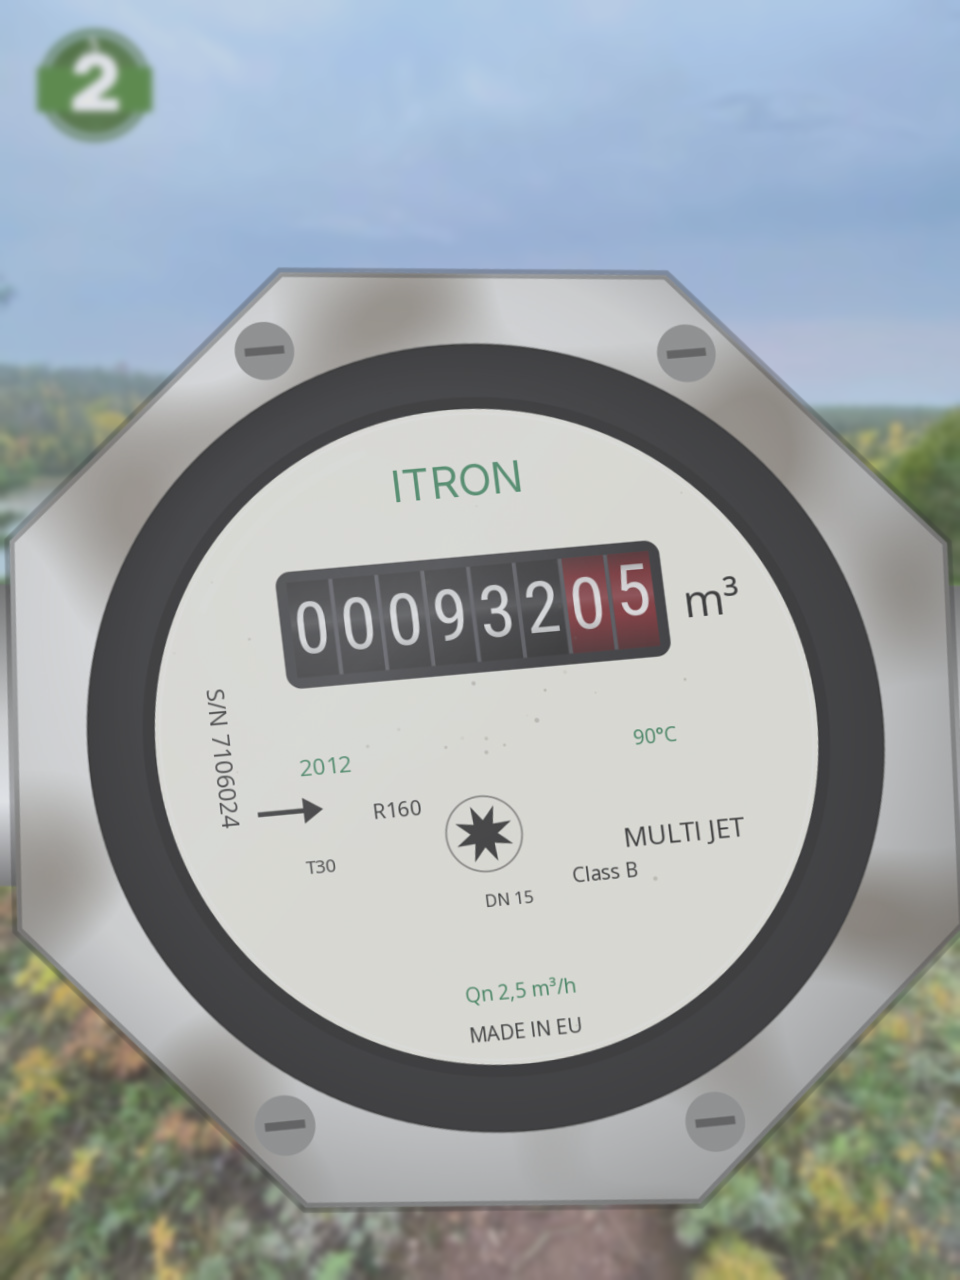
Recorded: value=932.05 unit=m³
